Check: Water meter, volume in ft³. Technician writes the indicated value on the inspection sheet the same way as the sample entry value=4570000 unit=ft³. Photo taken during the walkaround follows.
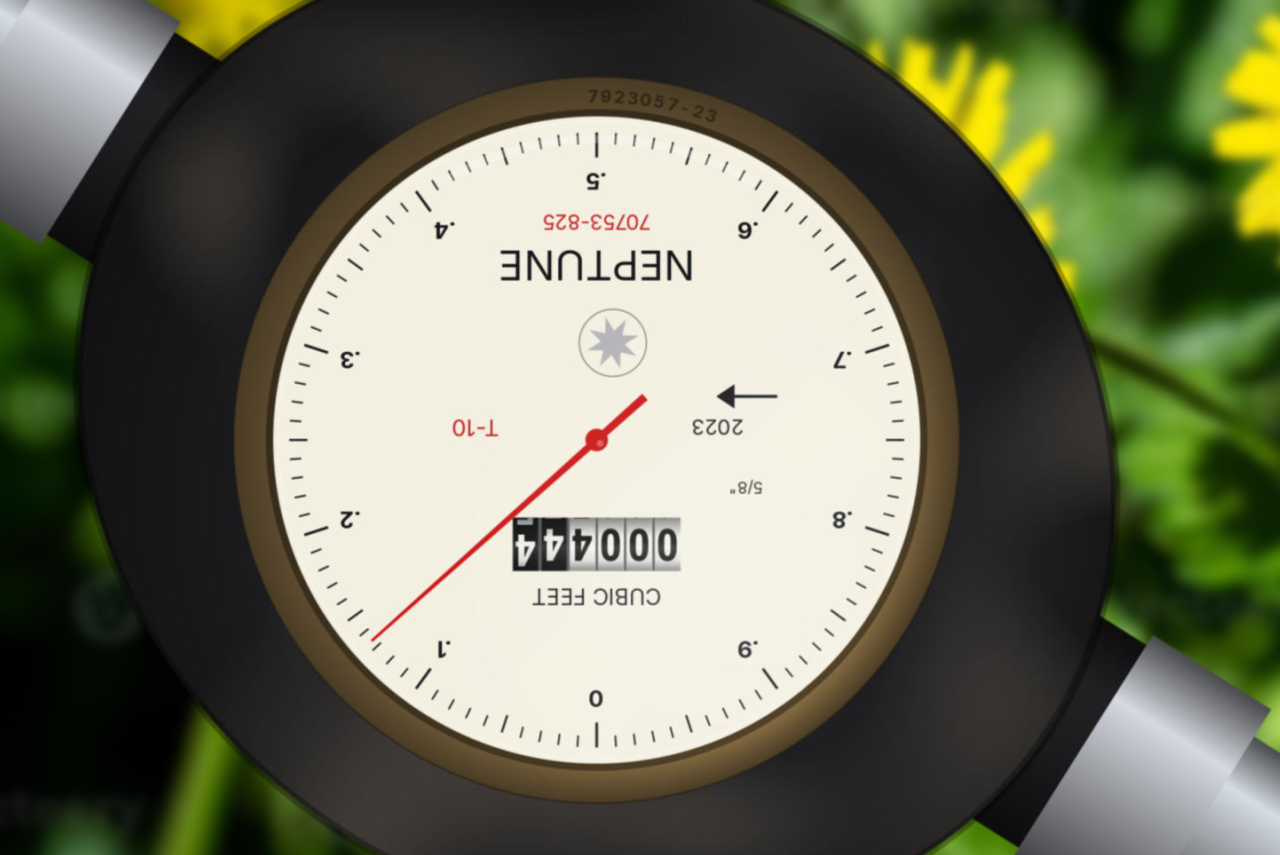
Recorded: value=444.13 unit=ft³
